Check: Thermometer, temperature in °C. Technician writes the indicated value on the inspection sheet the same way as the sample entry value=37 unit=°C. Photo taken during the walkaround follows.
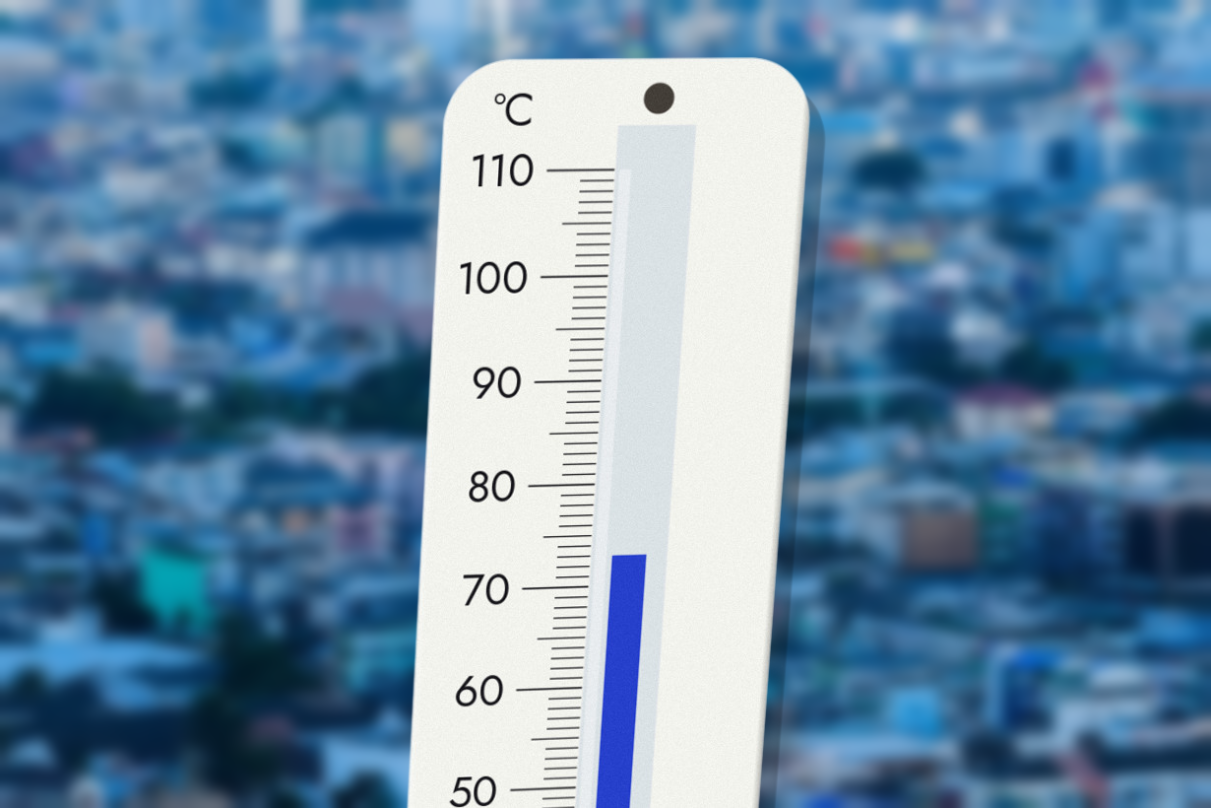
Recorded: value=73 unit=°C
